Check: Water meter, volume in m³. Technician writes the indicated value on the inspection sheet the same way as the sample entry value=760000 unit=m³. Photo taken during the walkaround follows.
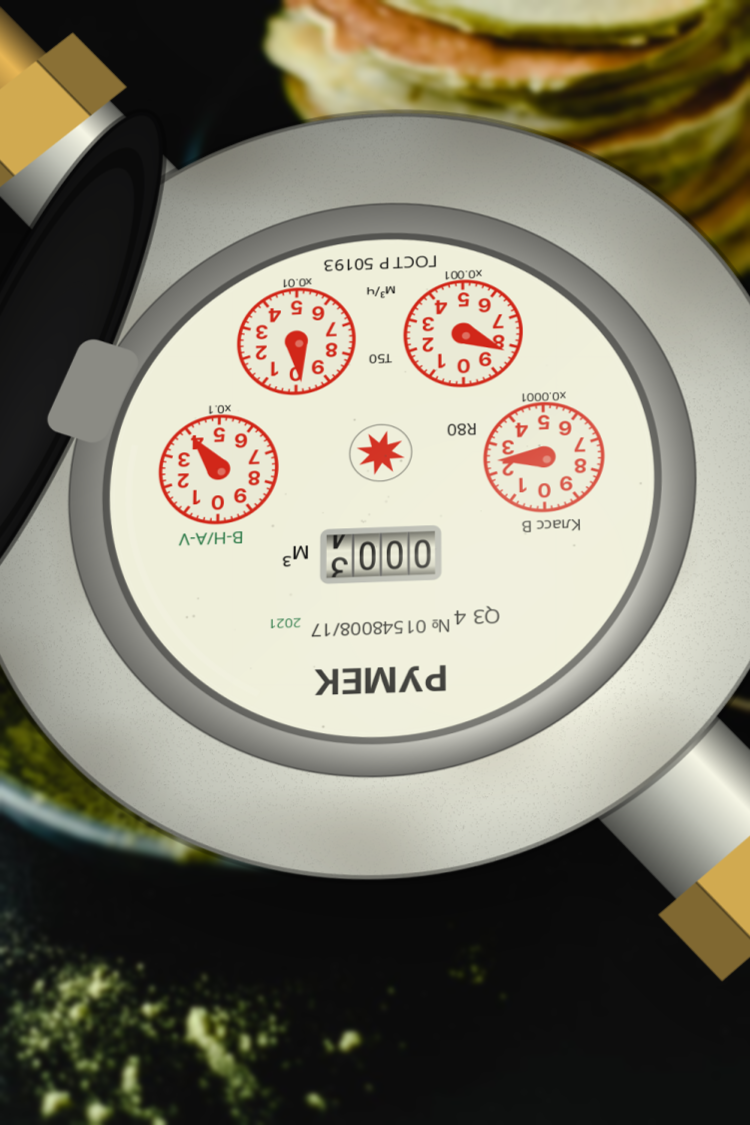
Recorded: value=3.3982 unit=m³
